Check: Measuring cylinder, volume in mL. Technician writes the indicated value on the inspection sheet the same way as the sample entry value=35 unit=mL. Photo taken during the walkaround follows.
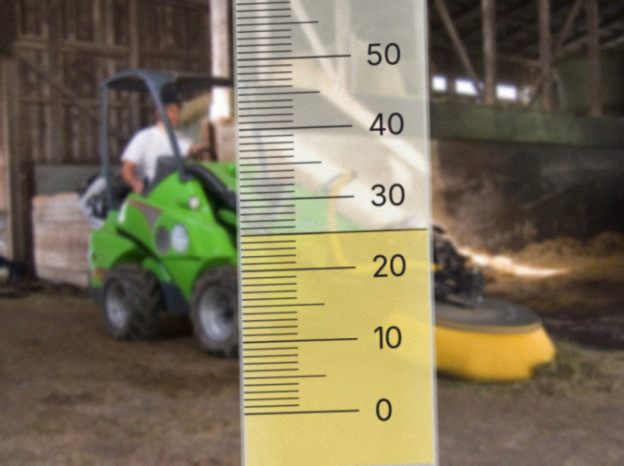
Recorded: value=25 unit=mL
